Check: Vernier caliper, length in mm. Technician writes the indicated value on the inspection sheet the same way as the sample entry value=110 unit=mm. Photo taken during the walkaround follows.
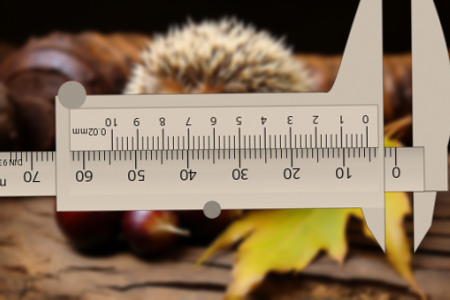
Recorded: value=5.5 unit=mm
